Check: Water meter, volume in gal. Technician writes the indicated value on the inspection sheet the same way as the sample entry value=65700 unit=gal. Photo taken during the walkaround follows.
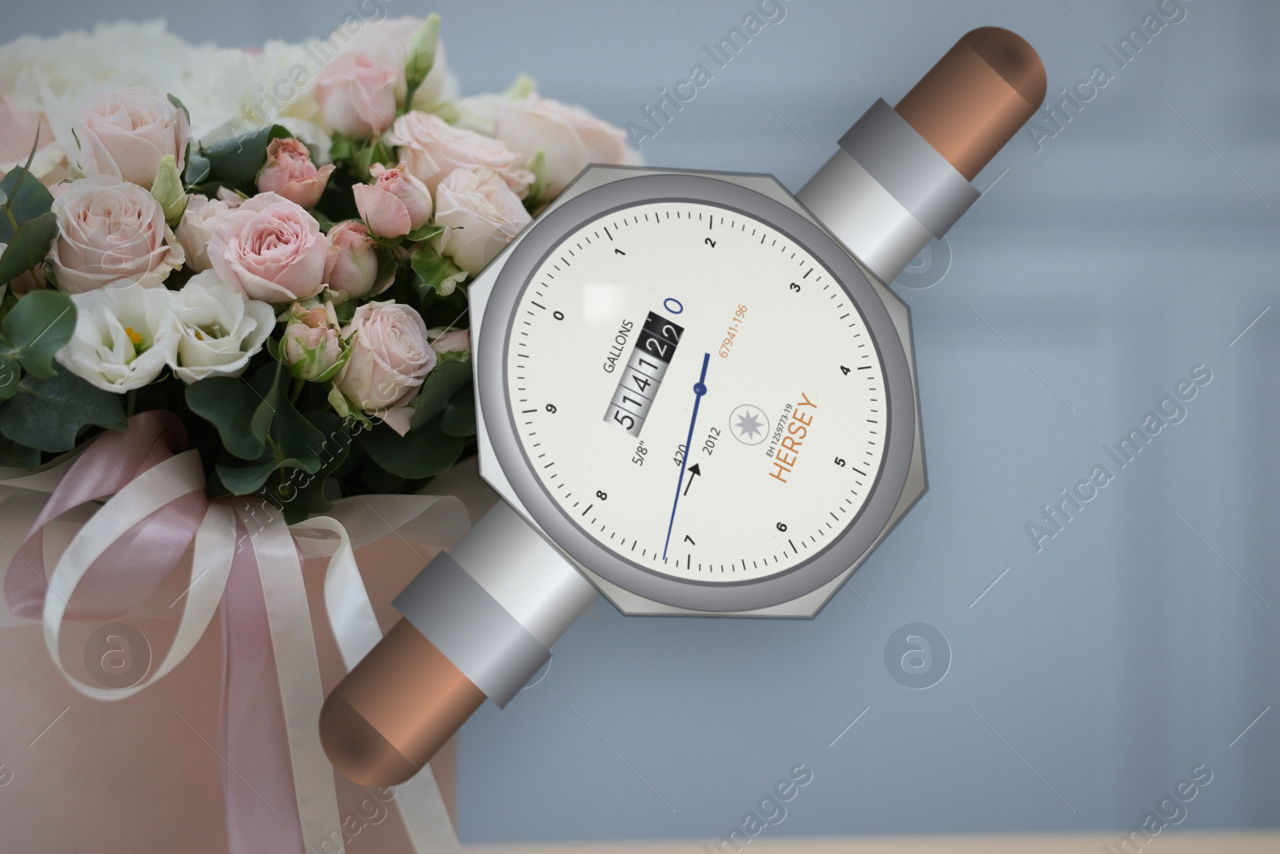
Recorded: value=5141217.2 unit=gal
